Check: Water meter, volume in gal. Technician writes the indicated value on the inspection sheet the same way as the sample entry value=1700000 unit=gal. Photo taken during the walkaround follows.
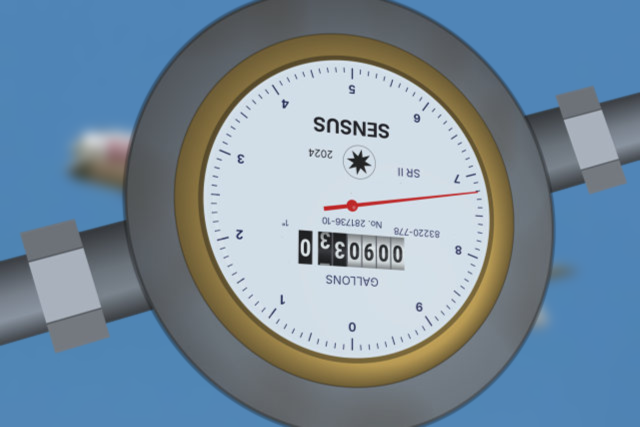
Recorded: value=90327.2 unit=gal
